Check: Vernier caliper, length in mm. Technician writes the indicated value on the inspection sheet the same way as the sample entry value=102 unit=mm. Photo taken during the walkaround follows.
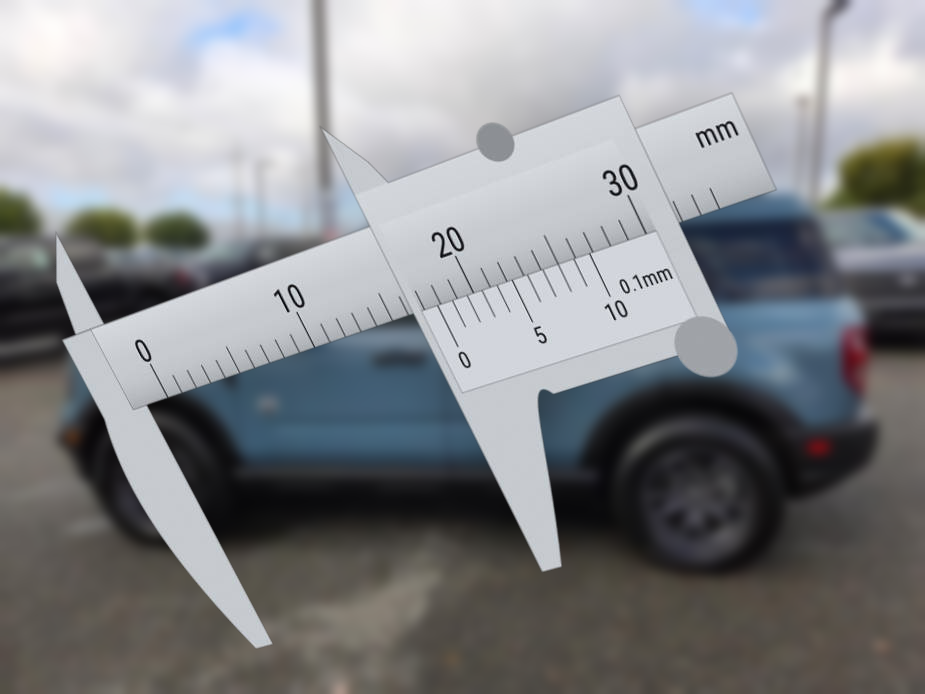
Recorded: value=17.8 unit=mm
